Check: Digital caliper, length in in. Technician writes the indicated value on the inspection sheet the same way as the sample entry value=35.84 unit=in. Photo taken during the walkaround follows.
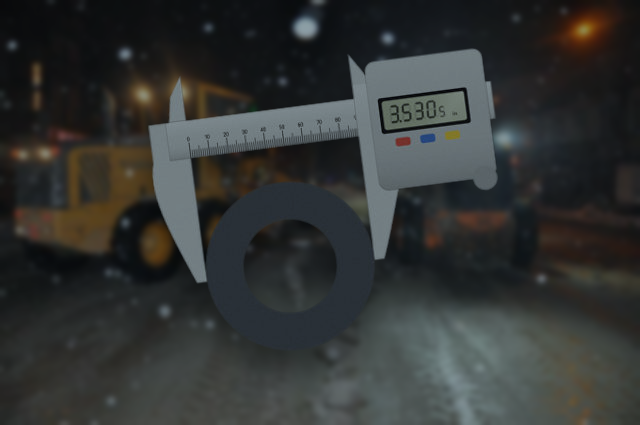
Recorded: value=3.5305 unit=in
